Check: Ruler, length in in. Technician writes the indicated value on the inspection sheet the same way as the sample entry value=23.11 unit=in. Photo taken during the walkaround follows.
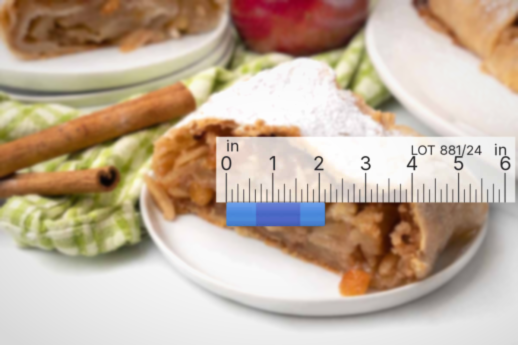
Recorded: value=2.125 unit=in
